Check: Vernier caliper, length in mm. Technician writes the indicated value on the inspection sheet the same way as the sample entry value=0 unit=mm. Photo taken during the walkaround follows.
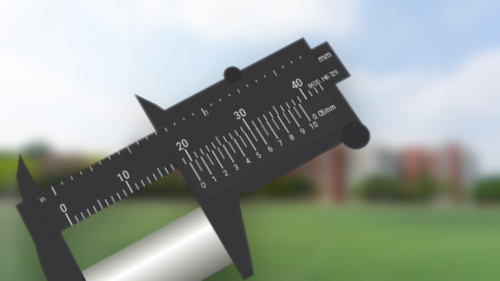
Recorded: value=19.6 unit=mm
